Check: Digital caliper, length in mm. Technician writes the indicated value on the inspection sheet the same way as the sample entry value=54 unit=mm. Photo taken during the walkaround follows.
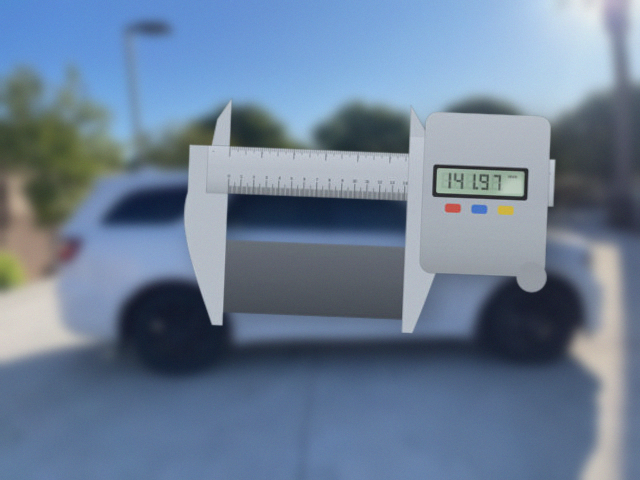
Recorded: value=141.97 unit=mm
